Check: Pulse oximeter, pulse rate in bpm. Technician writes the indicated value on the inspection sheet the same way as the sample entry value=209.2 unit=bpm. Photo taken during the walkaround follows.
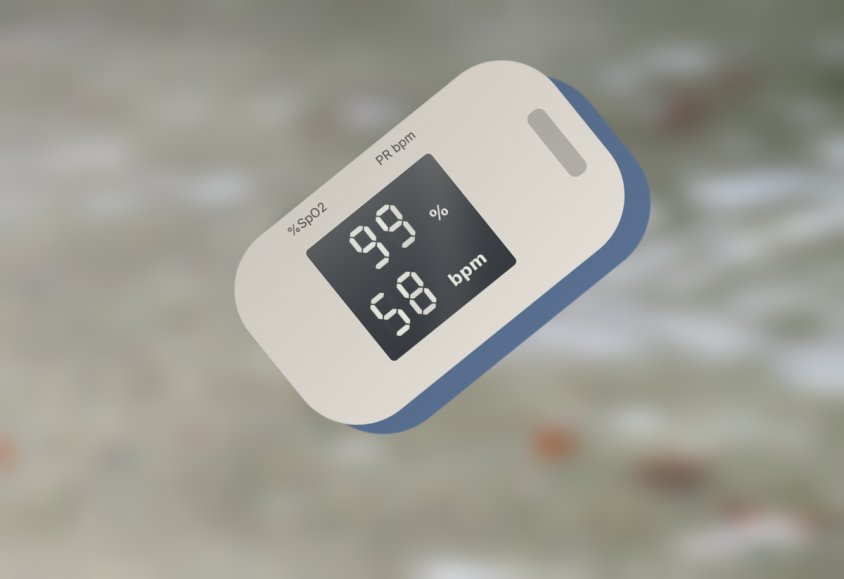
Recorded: value=58 unit=bpm
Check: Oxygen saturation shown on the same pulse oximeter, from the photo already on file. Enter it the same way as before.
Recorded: value=99 unit=%
